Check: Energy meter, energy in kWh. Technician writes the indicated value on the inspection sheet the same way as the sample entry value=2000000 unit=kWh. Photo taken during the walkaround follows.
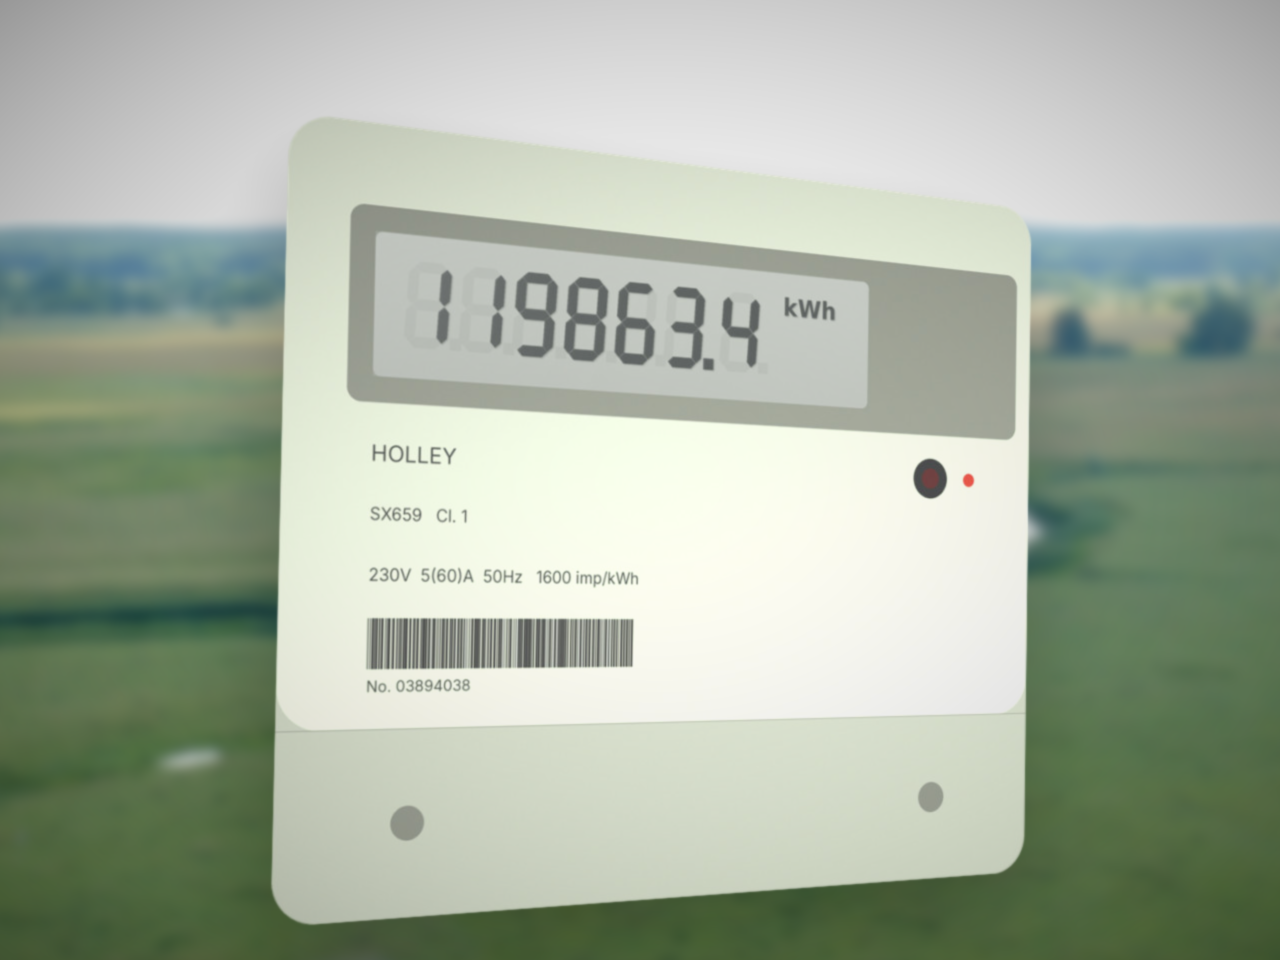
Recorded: value=119863.4 unit=kWh
